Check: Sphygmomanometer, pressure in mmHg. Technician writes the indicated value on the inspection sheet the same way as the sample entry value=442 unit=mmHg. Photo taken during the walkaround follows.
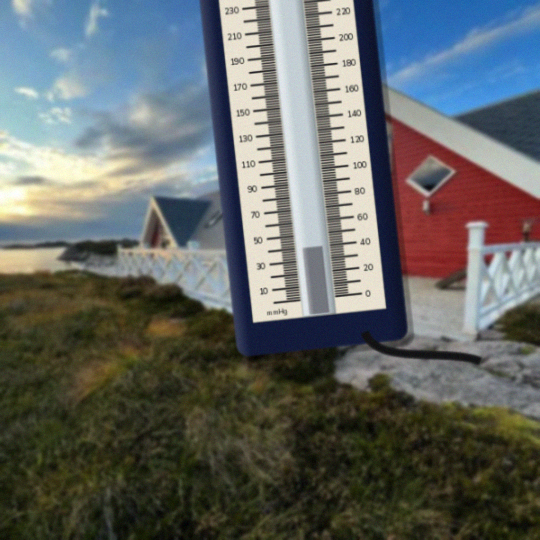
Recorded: value=40 unit=mmHg
